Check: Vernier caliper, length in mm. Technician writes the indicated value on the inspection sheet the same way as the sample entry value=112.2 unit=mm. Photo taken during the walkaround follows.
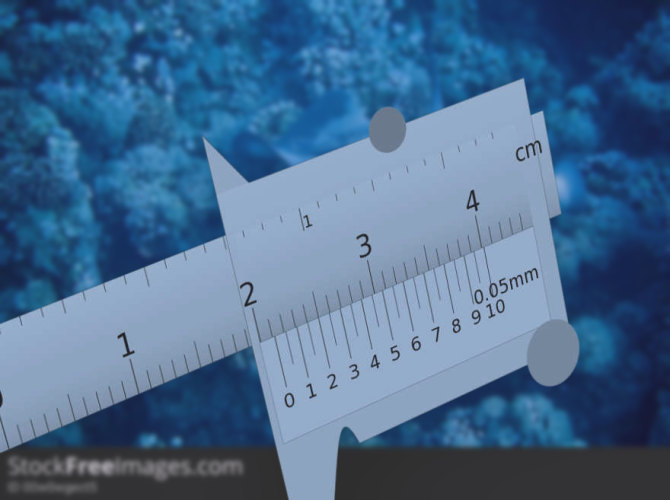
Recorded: value=21.2 unit=mm
